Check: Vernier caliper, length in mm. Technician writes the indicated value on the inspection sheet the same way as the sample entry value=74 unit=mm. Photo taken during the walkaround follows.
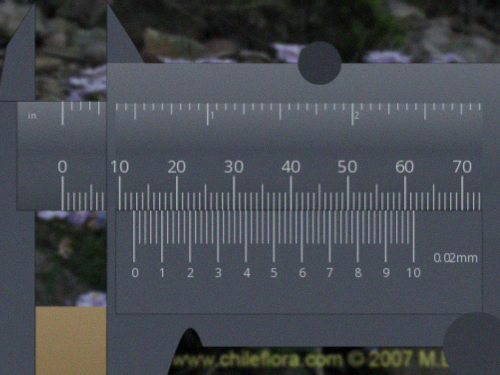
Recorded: value=12.5 unit=mm
